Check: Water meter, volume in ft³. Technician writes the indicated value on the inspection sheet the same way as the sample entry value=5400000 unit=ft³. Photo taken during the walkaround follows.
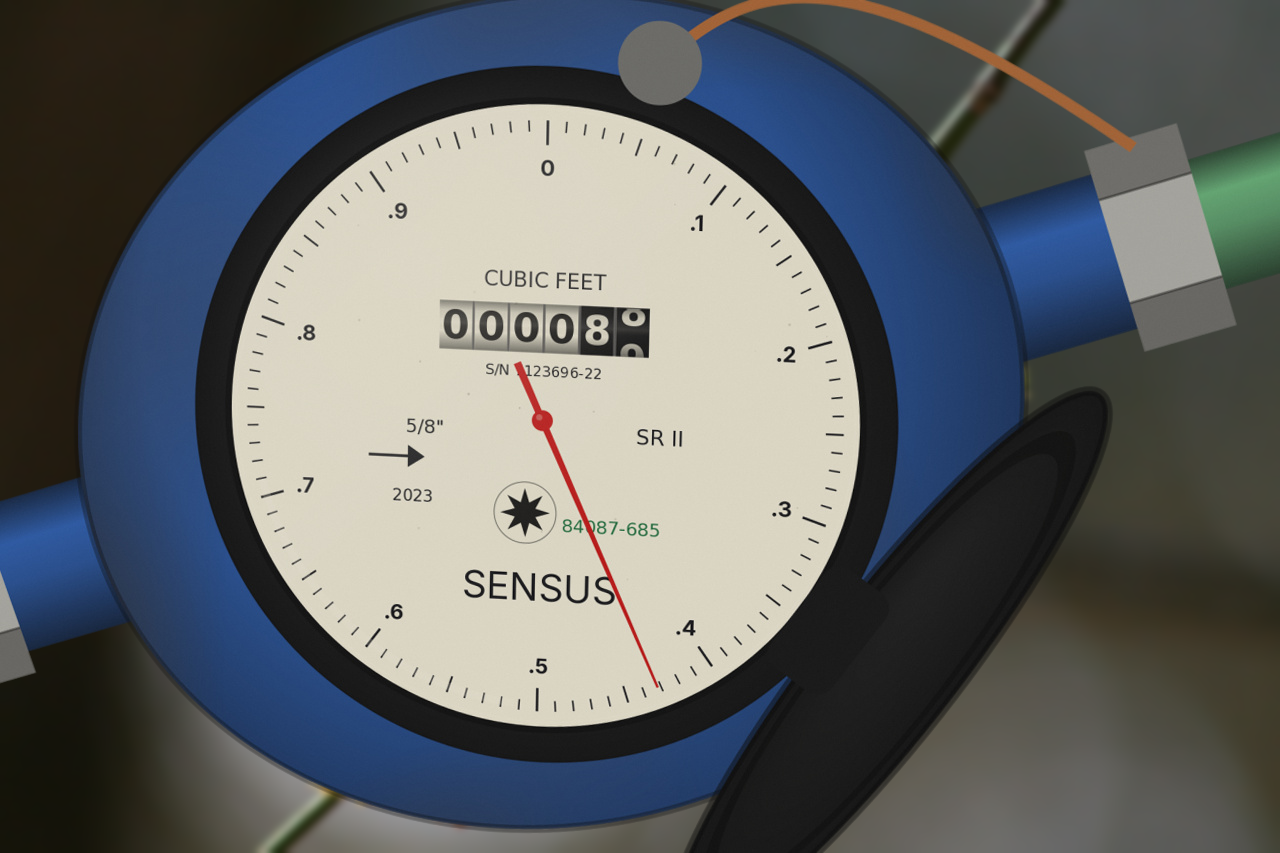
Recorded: value=88.43 unit=ft³
